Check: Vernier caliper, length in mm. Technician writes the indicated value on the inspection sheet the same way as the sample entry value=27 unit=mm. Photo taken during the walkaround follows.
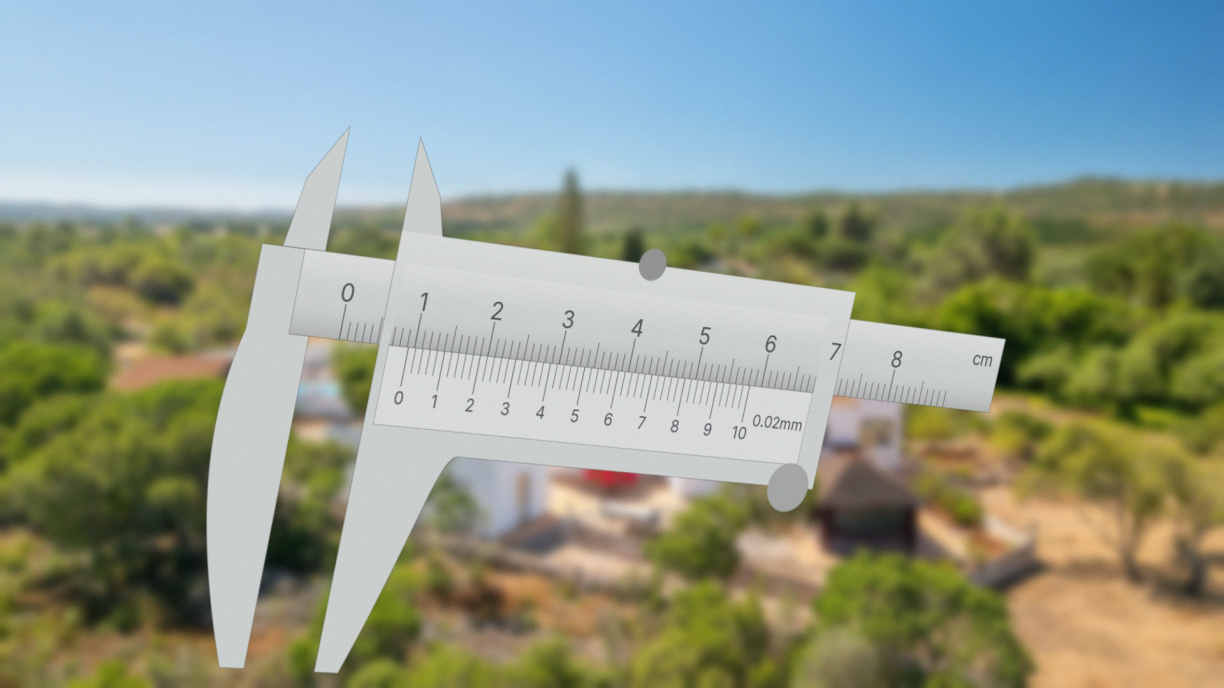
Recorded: value=9.2 unit=mm
